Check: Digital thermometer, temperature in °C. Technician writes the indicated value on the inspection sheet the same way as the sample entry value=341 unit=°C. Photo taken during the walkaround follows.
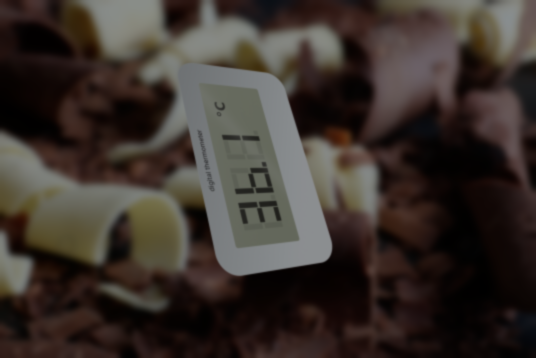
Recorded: value=36.1 unit=°C
